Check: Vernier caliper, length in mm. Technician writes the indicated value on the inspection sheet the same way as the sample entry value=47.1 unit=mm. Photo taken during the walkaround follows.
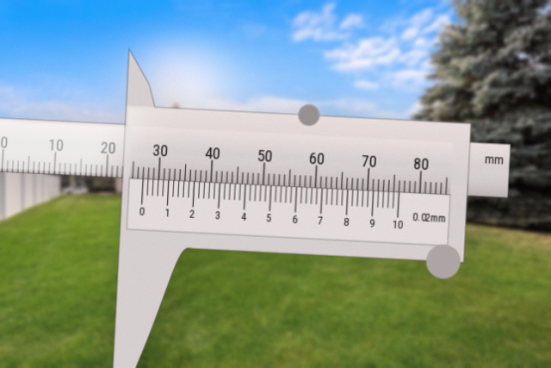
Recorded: value=27.0 unit=mm
